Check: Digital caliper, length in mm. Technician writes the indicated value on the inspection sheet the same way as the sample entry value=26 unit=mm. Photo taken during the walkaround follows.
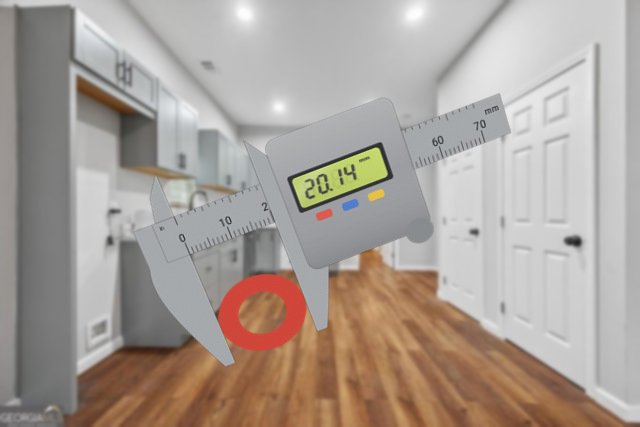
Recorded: value=20.14 unit=mm
